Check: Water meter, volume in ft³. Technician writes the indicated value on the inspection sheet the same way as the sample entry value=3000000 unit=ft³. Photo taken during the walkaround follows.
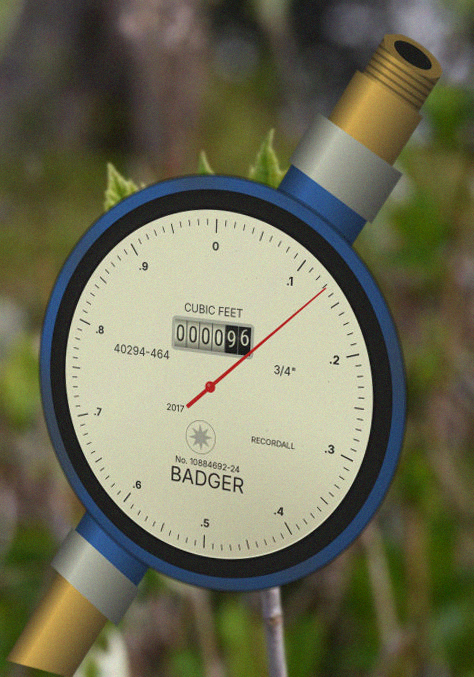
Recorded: value=96.13 unit=ft³
